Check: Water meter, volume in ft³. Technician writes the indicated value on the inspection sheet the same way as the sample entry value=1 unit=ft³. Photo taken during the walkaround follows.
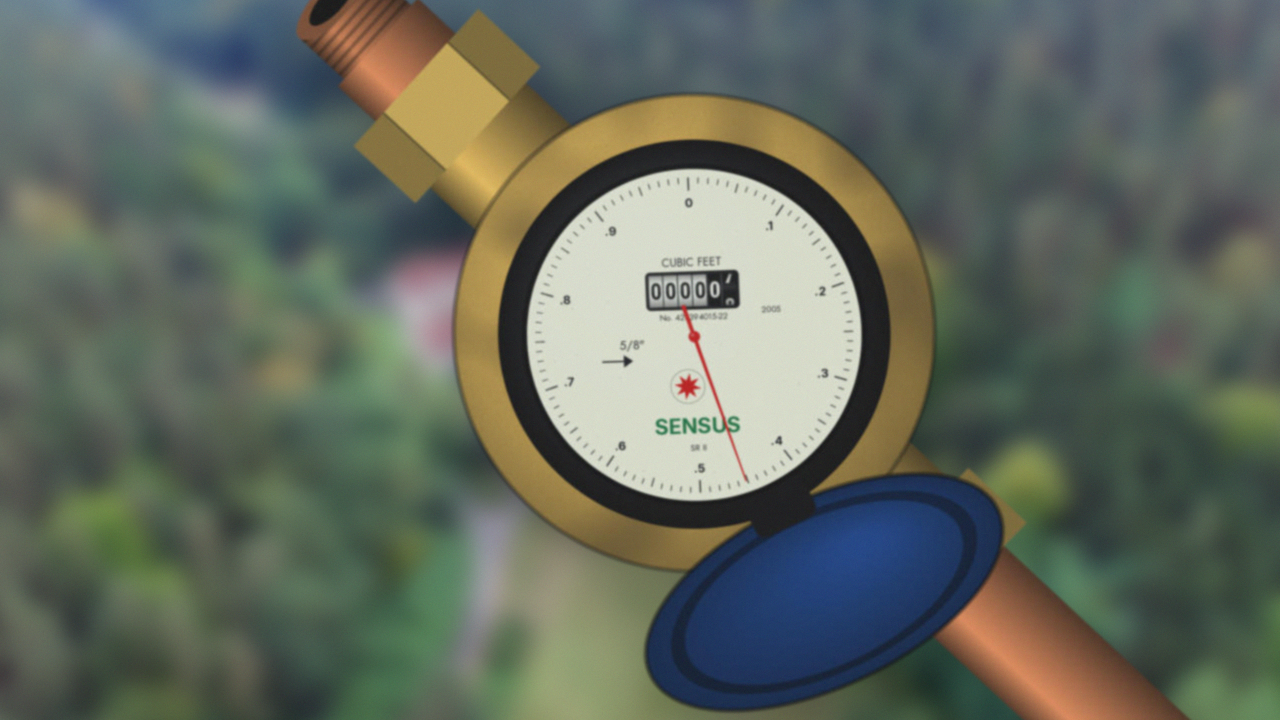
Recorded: value=7.45 unit=ft³
